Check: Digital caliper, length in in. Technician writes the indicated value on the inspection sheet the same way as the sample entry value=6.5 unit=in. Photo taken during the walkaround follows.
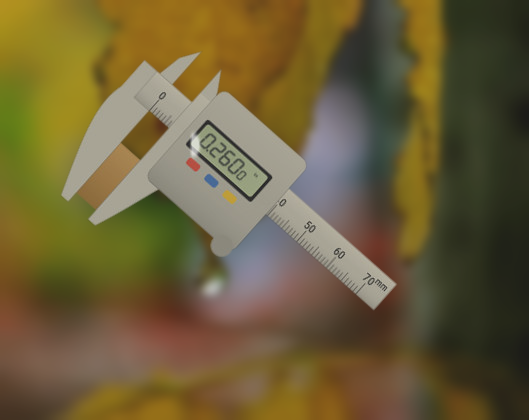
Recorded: value=0.2600 unit=in
